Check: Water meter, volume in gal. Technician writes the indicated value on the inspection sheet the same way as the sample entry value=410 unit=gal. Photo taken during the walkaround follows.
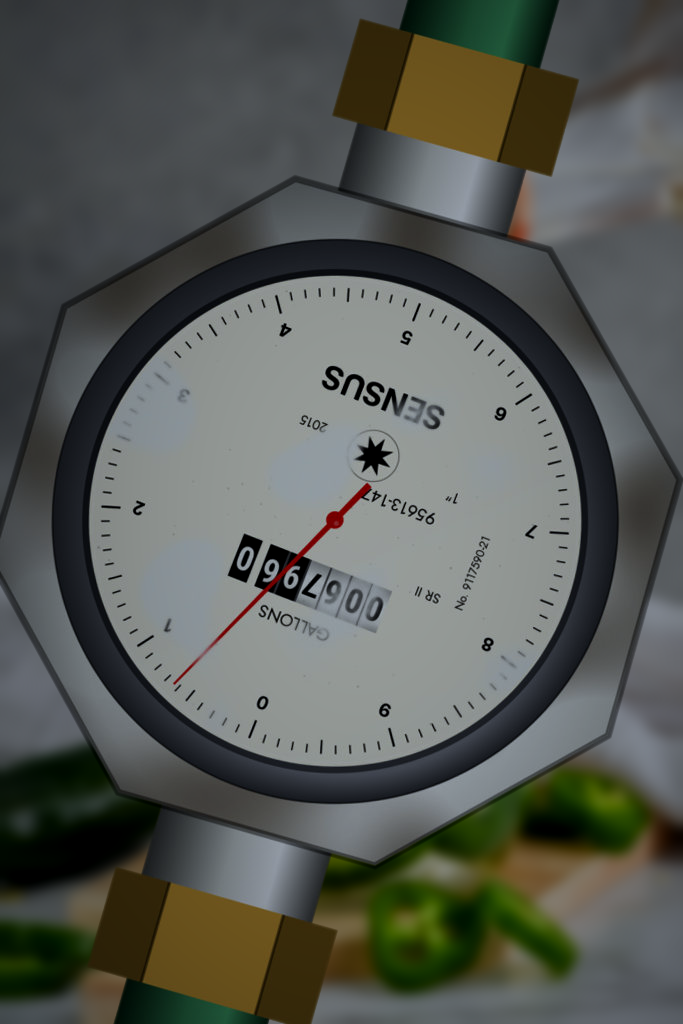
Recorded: value=67960.6 unit=gal
